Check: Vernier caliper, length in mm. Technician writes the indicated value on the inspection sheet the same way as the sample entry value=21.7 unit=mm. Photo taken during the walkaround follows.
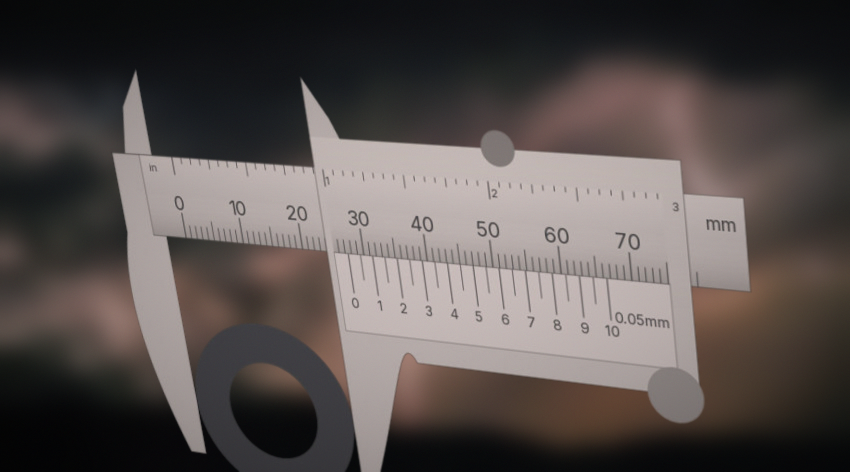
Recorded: value=27.5 unit=mm
